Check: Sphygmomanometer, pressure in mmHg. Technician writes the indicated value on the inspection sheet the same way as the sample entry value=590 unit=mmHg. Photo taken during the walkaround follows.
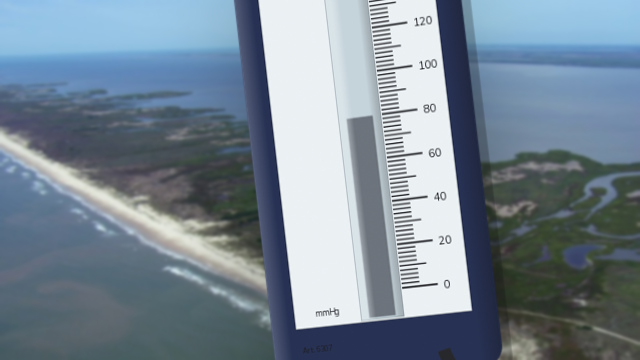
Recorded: value=80 unit=mmHg
